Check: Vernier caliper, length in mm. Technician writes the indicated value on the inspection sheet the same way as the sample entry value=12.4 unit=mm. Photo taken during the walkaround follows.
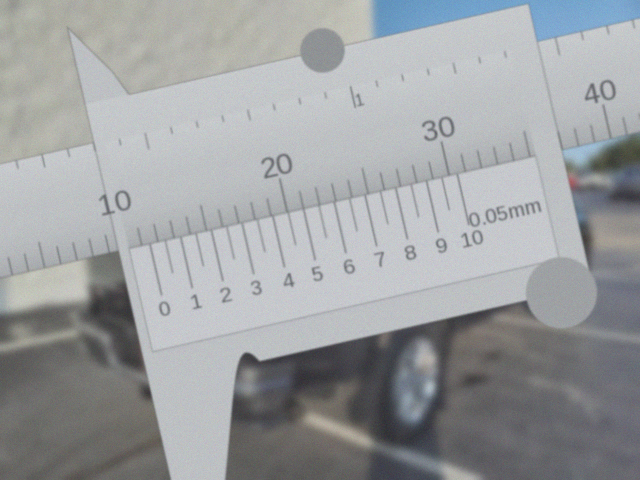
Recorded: value=11.5 unit=mm
